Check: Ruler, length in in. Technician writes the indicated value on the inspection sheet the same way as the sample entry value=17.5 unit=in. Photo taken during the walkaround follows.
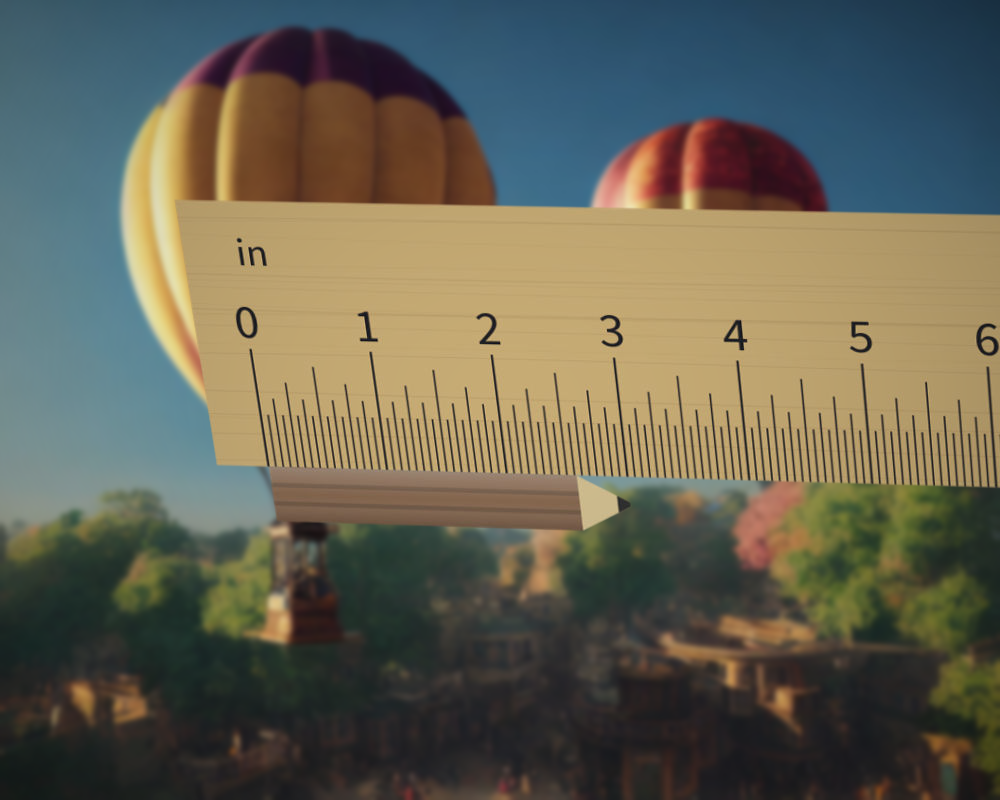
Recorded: value=3 unit=in
